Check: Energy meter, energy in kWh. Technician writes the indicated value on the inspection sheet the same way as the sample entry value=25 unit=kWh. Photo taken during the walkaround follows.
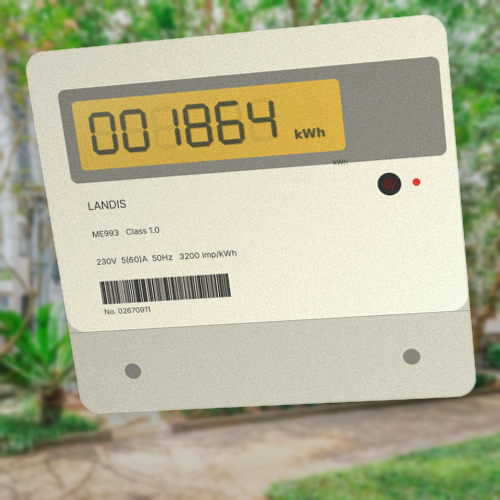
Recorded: value=1864 unit=kWh
